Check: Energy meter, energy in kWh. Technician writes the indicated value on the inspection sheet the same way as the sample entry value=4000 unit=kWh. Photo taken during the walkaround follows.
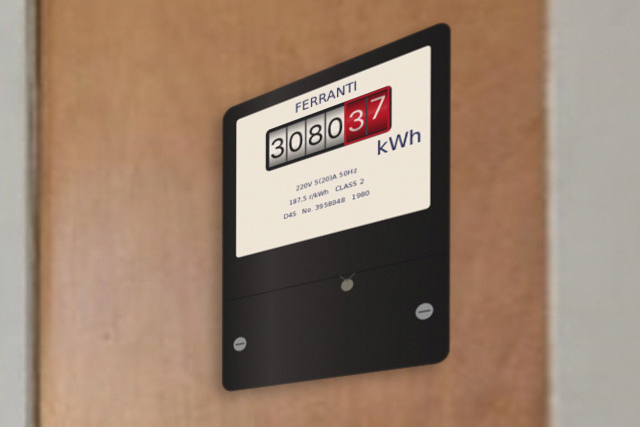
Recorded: value=3080.37 unit=kWh
